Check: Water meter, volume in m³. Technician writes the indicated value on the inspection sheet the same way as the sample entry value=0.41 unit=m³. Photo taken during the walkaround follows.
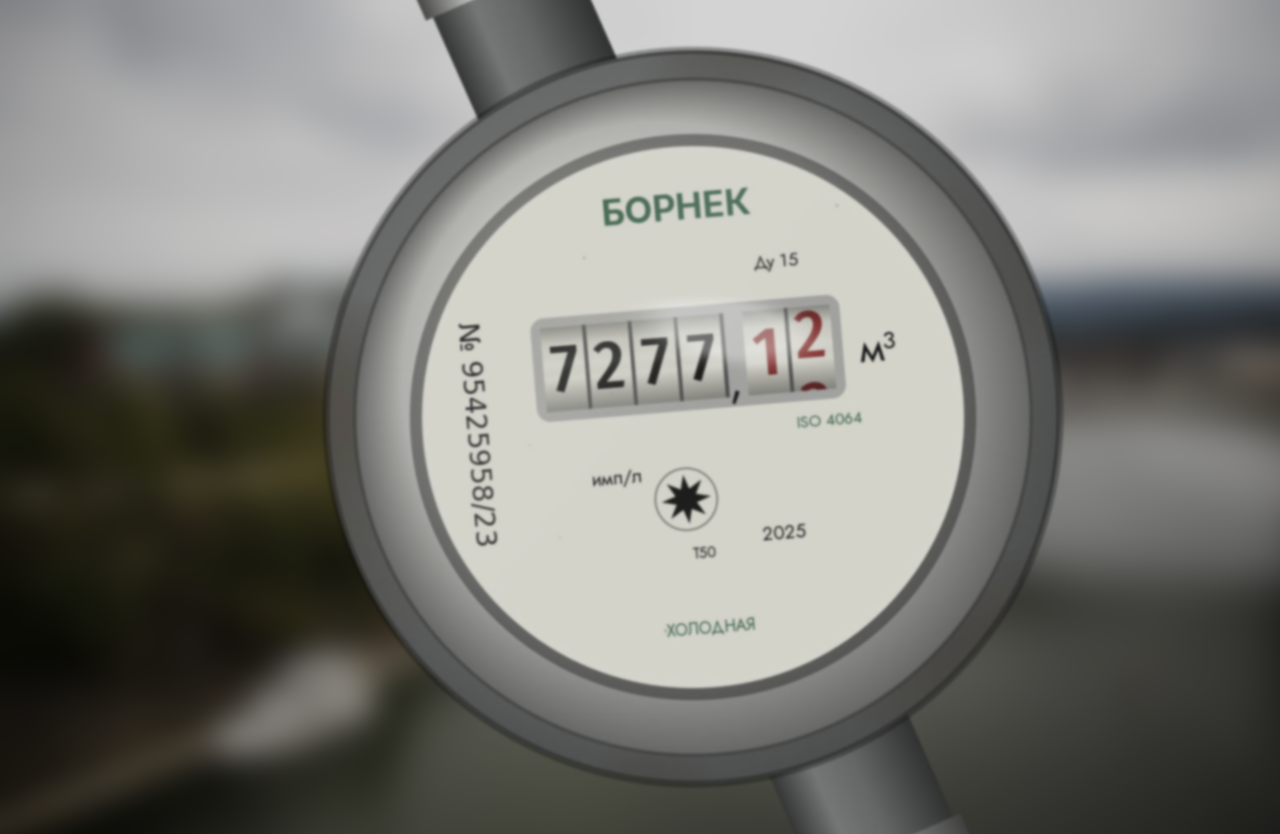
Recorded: value=7277.12 unit=m³
